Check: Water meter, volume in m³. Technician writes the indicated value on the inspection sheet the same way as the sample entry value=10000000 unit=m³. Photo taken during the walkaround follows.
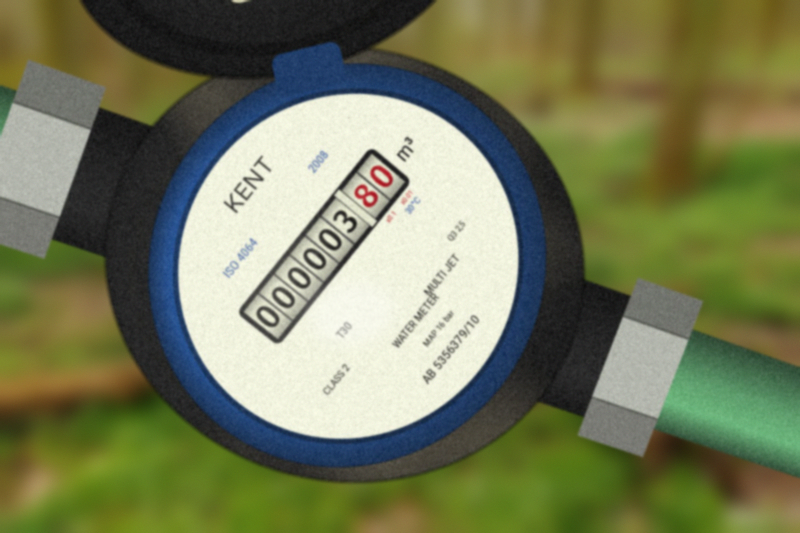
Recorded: value=3.80 unit=m³
